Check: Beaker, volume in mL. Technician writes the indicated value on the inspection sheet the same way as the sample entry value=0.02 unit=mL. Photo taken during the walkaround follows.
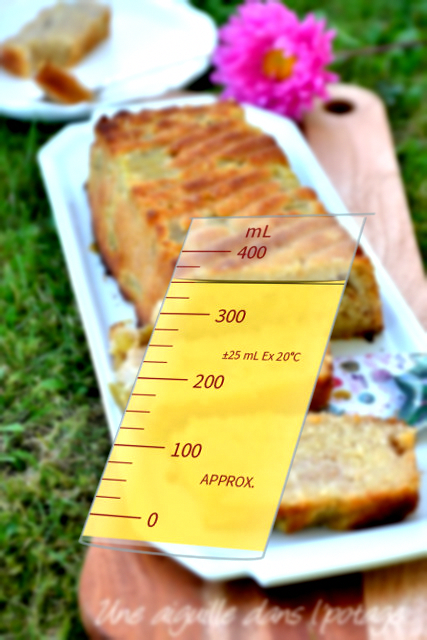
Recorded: value=350 unit=mL
